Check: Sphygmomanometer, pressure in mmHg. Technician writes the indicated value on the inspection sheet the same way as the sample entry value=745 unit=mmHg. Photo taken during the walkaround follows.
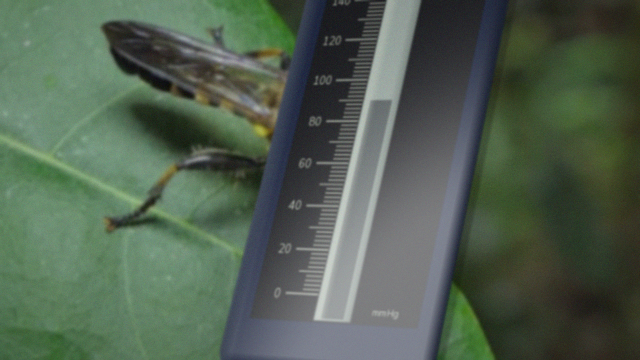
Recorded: value=90 unit=mmHg
